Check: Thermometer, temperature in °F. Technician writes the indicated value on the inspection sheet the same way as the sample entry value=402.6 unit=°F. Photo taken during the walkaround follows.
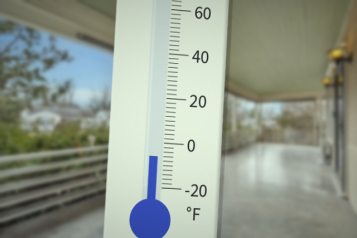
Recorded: value=-6 unit=°F
